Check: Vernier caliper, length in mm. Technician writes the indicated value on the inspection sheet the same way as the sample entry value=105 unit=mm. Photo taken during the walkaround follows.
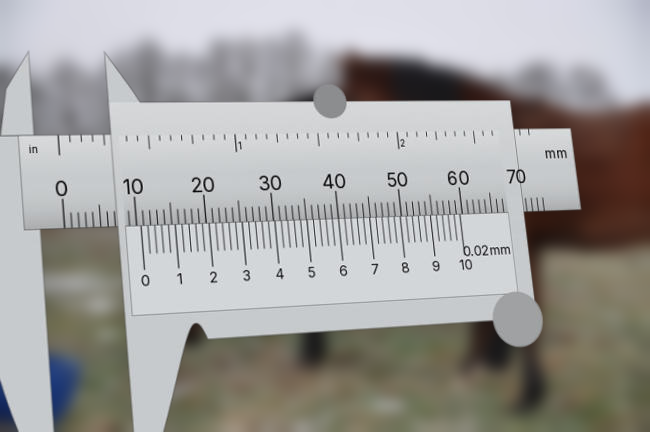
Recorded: value=10.6 unit=mm
